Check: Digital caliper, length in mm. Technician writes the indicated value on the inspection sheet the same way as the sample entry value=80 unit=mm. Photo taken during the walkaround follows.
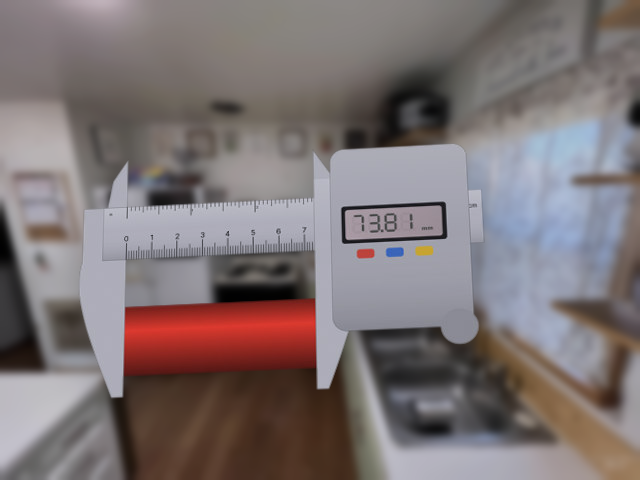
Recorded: value=73.81 unit=mm
